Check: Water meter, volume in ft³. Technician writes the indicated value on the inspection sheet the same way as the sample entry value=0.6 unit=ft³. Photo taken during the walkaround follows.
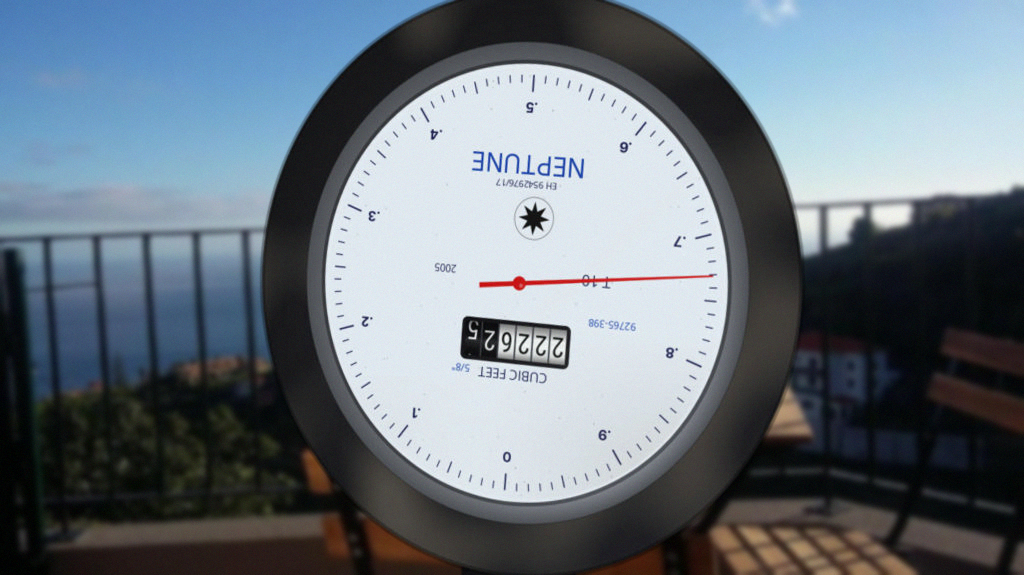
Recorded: value=222624.73 unit=ft³
